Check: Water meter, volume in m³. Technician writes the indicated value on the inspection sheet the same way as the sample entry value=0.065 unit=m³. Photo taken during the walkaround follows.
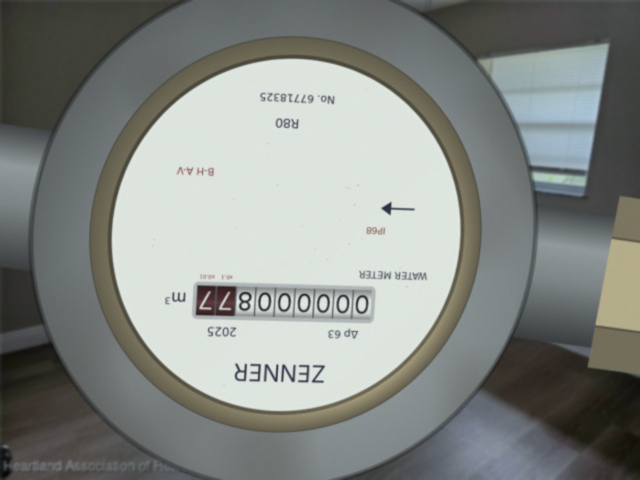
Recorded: value=8.77 unit=m³
